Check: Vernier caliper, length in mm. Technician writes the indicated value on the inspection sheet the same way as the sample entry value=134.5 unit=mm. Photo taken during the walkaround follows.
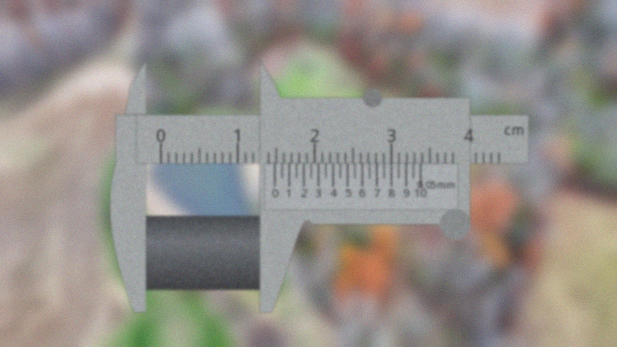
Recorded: value=14.8 unit=mm
